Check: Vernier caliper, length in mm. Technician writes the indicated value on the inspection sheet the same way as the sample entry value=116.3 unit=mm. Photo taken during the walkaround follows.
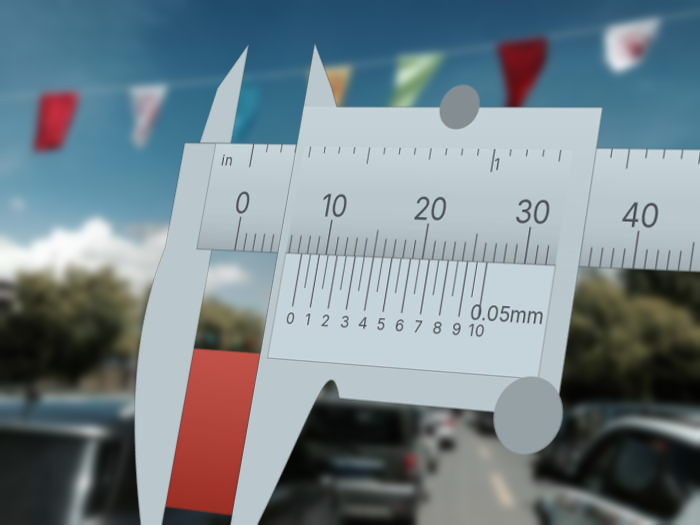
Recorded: value=7.4 unit=mm
